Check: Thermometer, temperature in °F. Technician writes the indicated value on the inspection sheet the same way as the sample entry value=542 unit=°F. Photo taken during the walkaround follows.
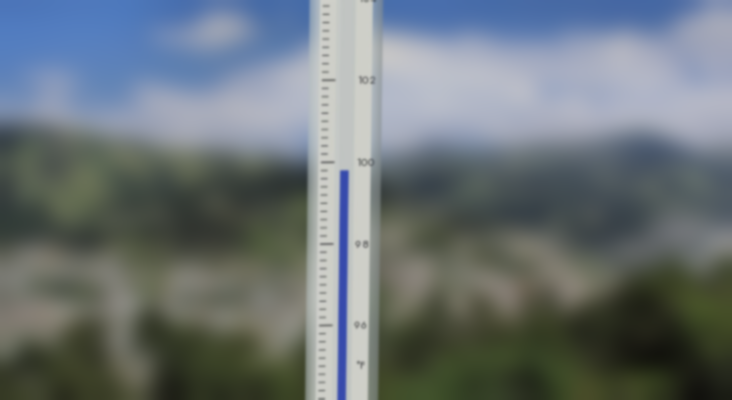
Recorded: value=99.8 unit=°F
